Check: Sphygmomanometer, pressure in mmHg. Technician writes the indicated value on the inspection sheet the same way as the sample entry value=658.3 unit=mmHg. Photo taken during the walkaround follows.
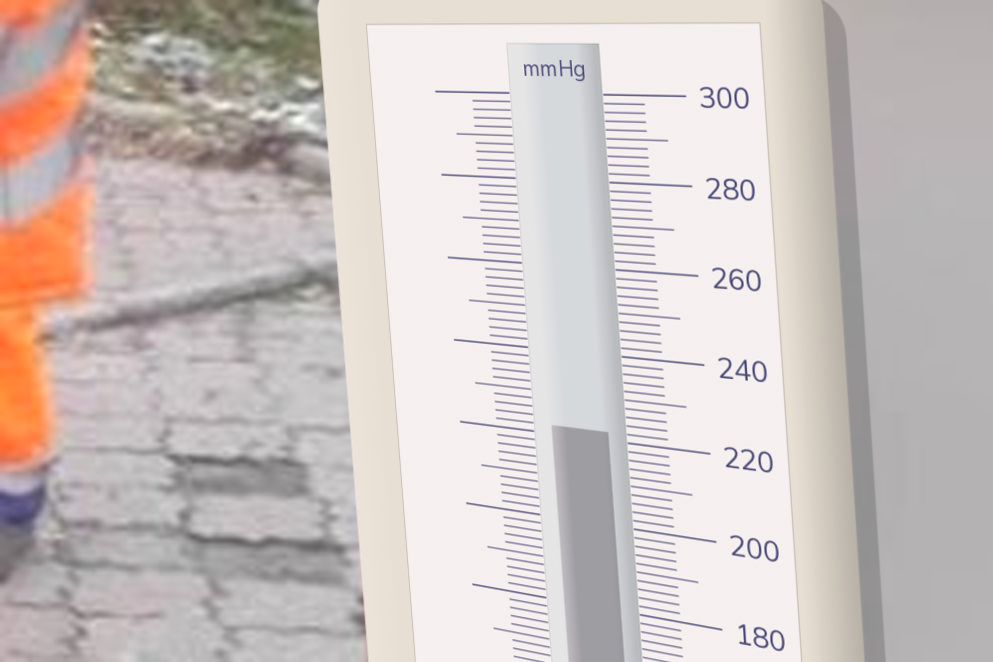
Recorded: value=222 unit=mmHg
